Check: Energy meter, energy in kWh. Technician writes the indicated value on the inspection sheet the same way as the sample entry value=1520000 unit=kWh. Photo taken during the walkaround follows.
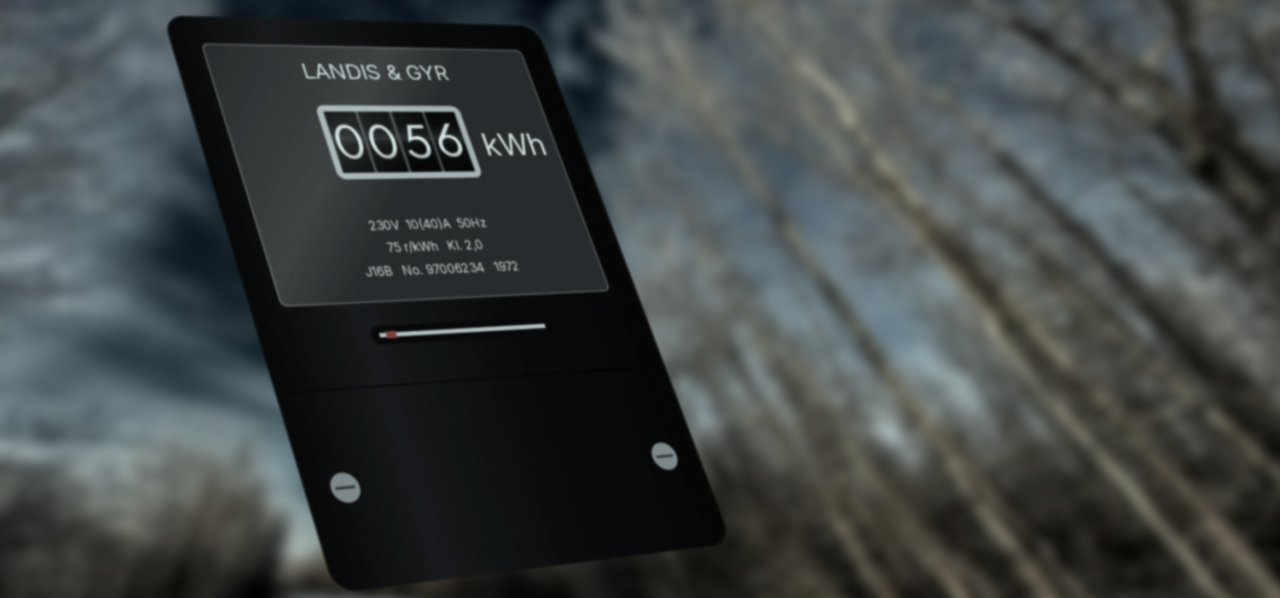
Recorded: value=56 unit=kWh
